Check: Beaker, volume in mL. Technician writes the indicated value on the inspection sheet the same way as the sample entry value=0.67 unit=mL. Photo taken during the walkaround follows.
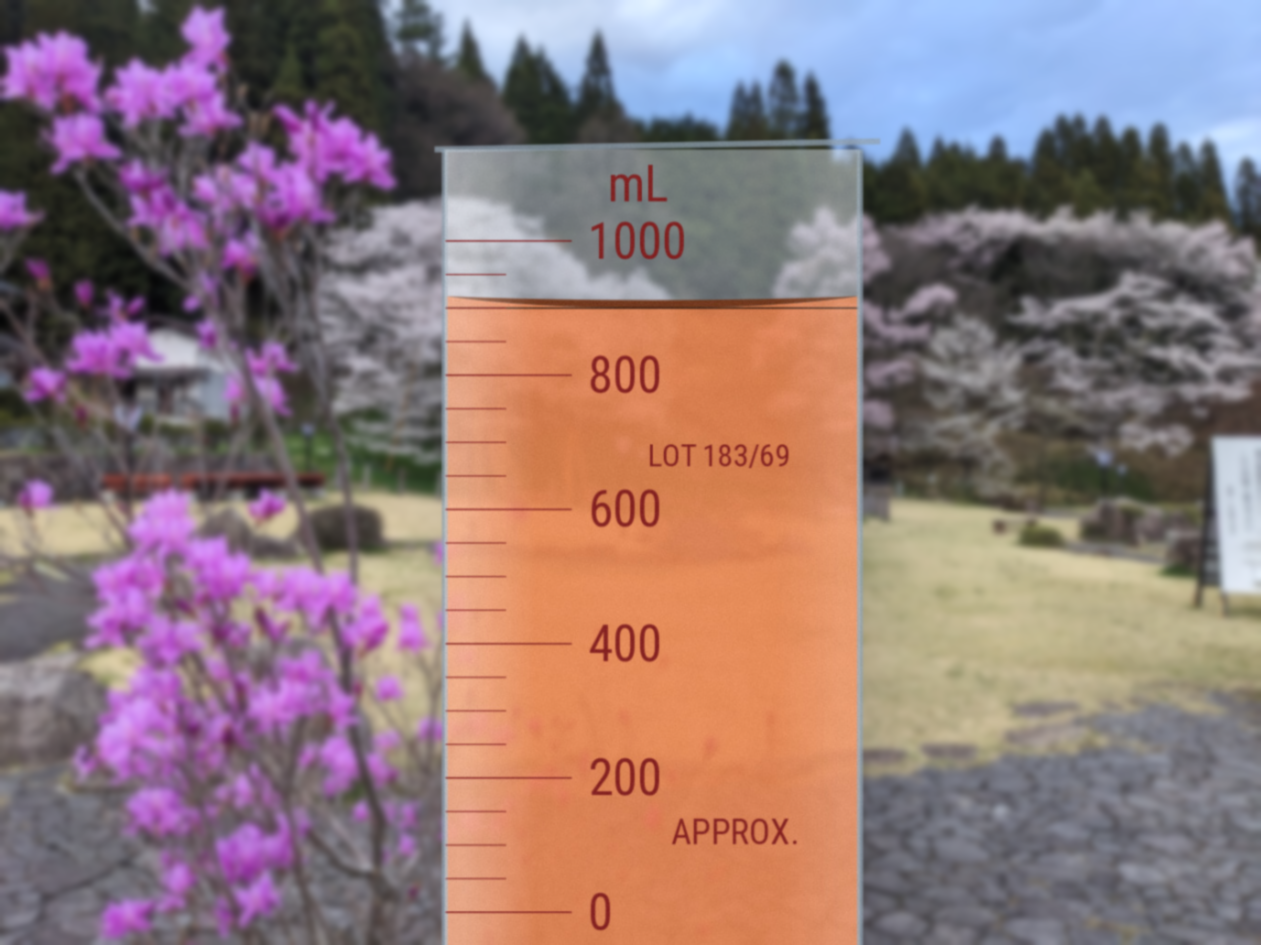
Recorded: value=900 unit=mL
